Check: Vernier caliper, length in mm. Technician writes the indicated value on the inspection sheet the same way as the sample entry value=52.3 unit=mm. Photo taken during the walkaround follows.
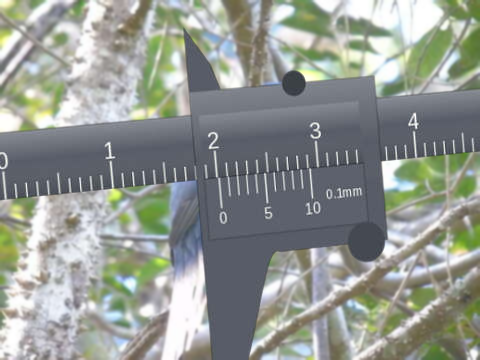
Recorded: value=20.2 unit=mm
